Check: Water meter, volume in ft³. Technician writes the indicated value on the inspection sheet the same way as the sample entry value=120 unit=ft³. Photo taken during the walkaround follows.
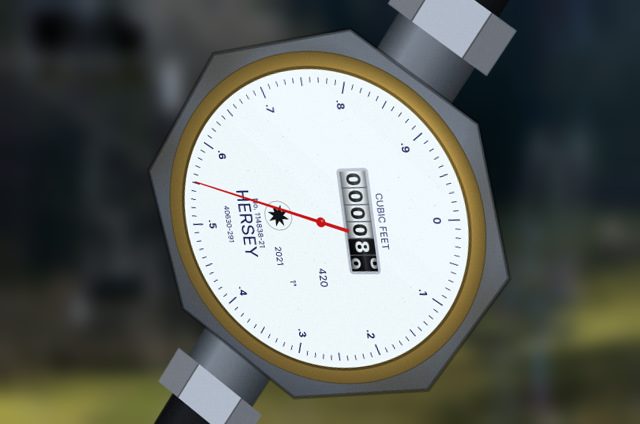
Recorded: value=88.55 unit=ft³
